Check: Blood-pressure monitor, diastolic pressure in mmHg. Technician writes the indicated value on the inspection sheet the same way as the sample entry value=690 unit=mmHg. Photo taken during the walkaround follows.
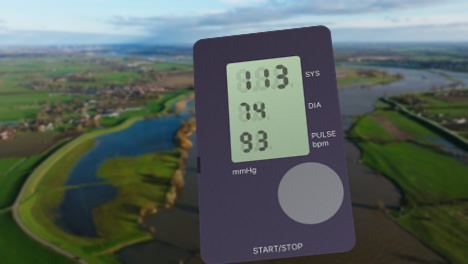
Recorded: value=74 unit=mmHg
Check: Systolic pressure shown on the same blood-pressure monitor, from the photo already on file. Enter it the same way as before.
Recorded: value=113 unit=mmHg
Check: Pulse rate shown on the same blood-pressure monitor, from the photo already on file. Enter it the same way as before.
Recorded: value=93 unit=bpm
